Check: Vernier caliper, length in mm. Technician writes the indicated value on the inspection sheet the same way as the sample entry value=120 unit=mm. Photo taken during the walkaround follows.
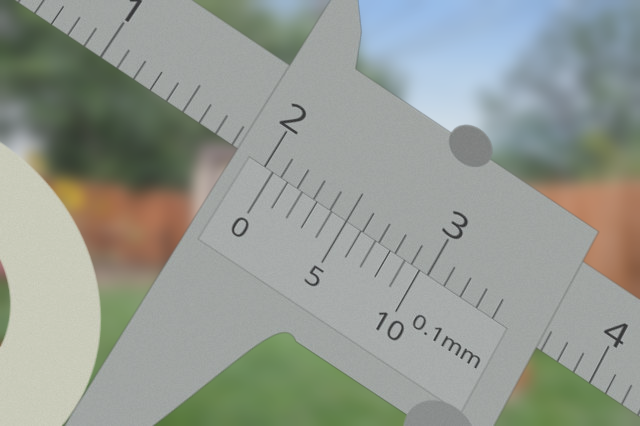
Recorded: value=20.5 unit=mm
